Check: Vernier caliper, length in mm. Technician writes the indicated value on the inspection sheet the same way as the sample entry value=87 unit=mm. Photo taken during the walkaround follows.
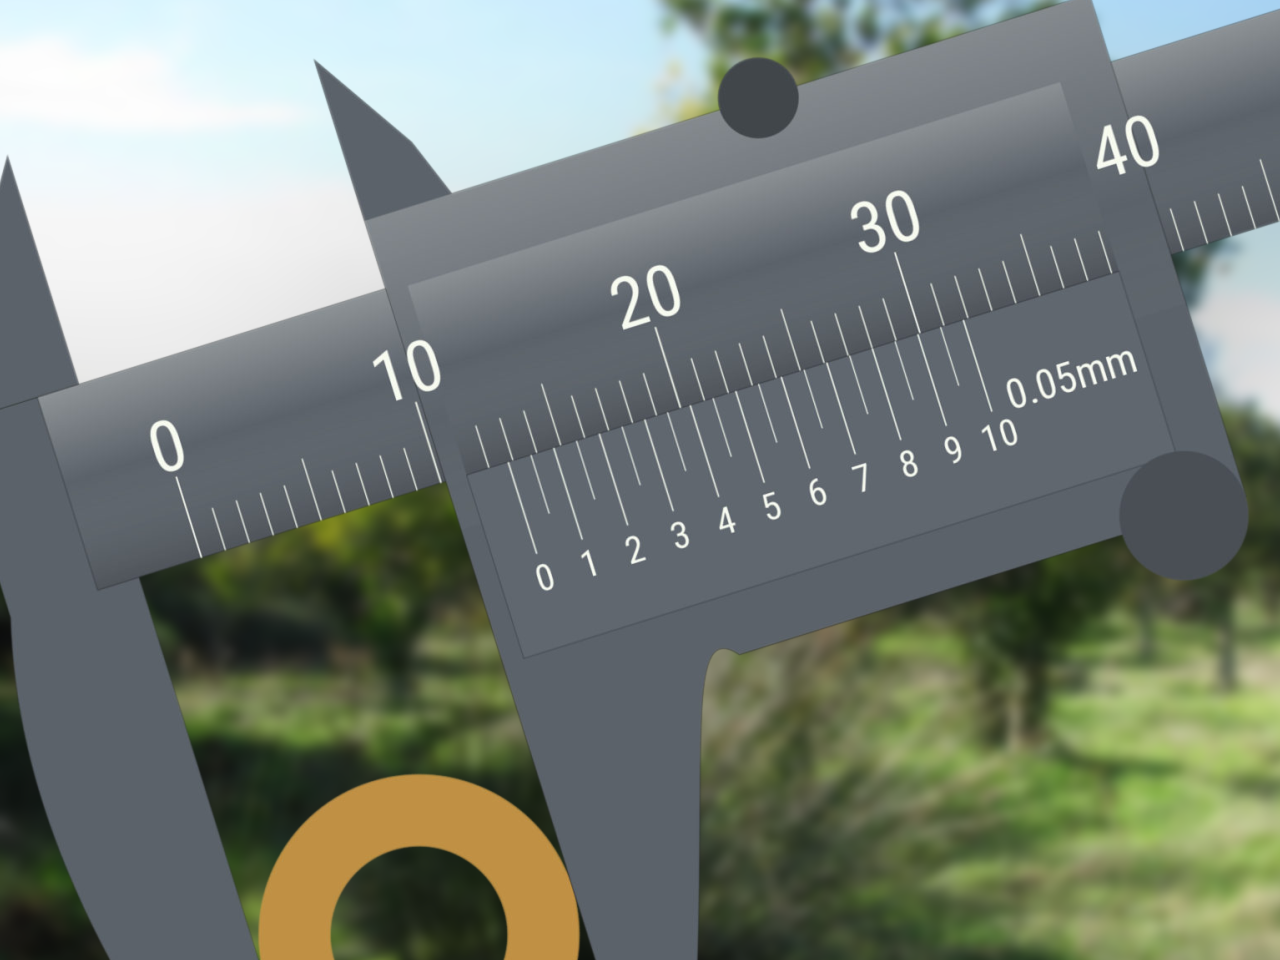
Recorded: value=12.80 unit=mm
